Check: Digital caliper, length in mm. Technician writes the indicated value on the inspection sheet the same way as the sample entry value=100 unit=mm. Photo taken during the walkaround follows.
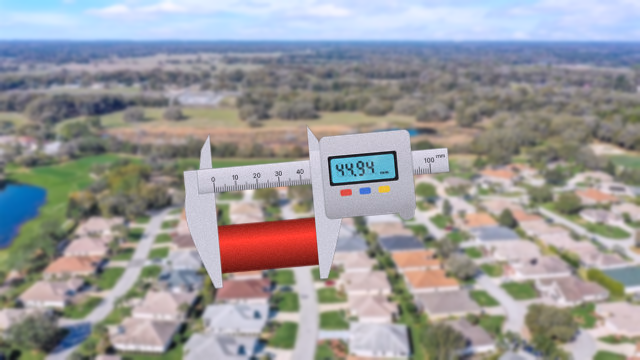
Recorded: value=44.94 unit=mm
